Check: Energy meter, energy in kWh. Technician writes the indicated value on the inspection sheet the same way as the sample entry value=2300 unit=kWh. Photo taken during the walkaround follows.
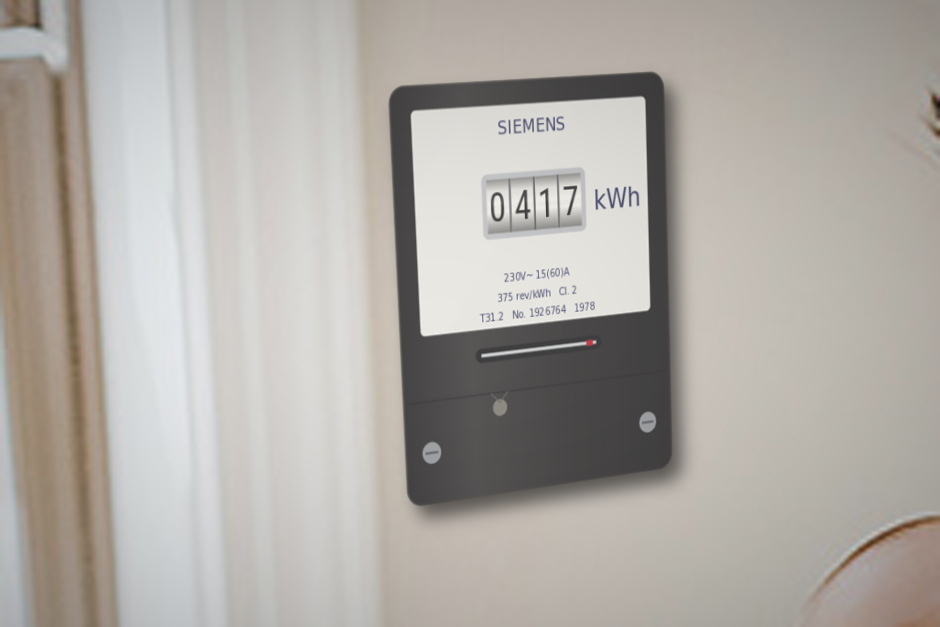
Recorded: value=417 unit=kWh
